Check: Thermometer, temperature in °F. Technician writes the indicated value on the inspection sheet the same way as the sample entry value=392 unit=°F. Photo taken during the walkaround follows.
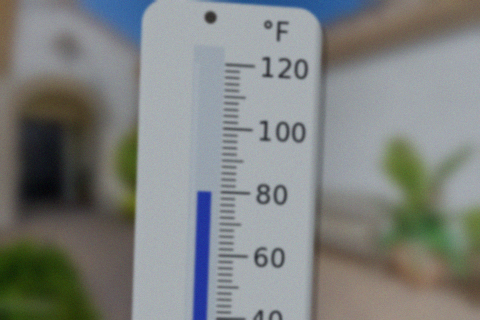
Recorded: value=80 unit=°F
